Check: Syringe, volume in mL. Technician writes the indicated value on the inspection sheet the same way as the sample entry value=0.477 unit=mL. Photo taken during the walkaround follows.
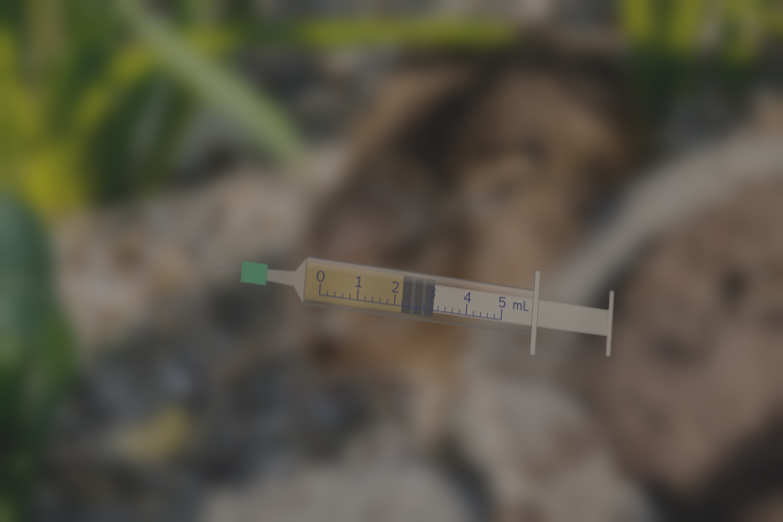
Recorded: value=2.2 unit=mL
